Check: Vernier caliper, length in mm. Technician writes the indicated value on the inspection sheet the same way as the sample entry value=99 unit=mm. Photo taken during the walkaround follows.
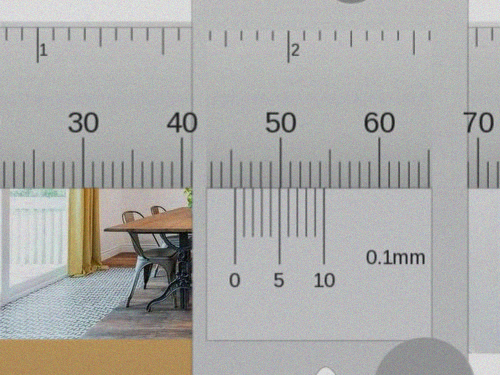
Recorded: value=45.4 unit=mm
